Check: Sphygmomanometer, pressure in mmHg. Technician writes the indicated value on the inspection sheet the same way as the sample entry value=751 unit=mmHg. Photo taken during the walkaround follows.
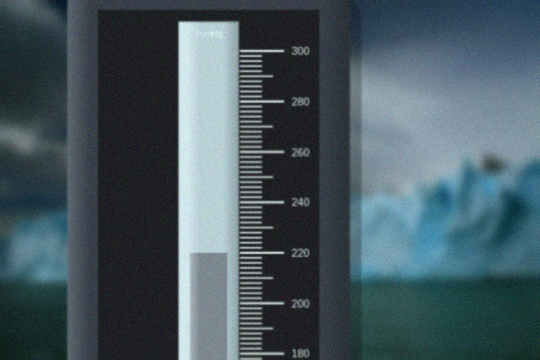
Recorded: value=220 unit=mmHg
